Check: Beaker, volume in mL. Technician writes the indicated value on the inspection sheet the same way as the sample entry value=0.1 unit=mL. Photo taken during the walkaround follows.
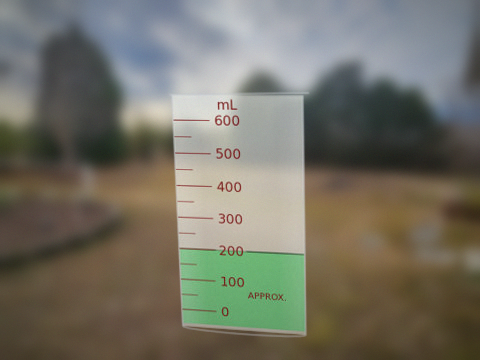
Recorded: value=200 unit=mL
